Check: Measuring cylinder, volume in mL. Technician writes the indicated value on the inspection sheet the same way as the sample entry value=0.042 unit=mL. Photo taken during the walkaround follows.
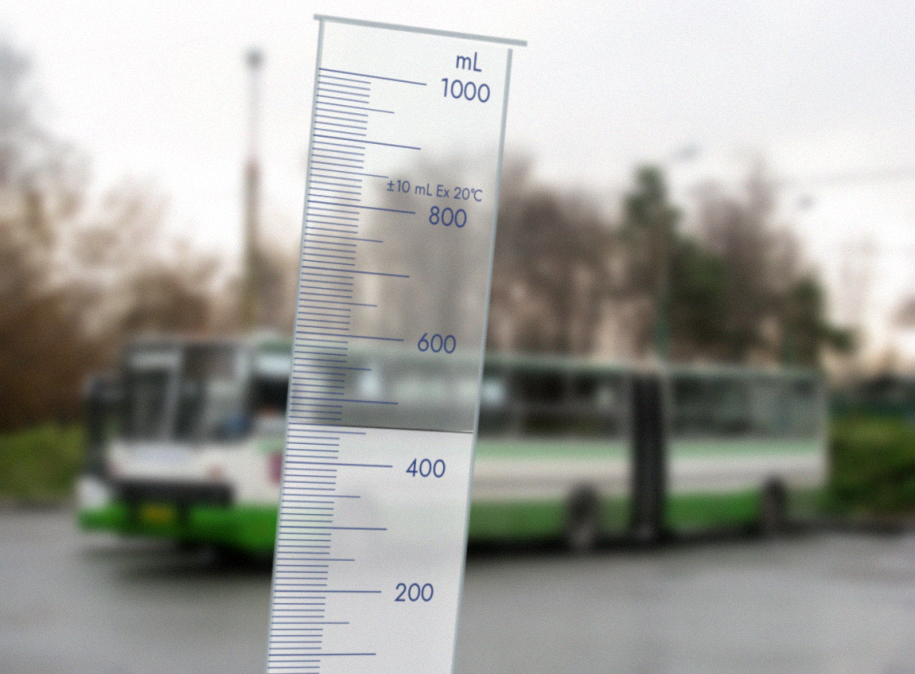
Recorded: value=460 unit=mL
